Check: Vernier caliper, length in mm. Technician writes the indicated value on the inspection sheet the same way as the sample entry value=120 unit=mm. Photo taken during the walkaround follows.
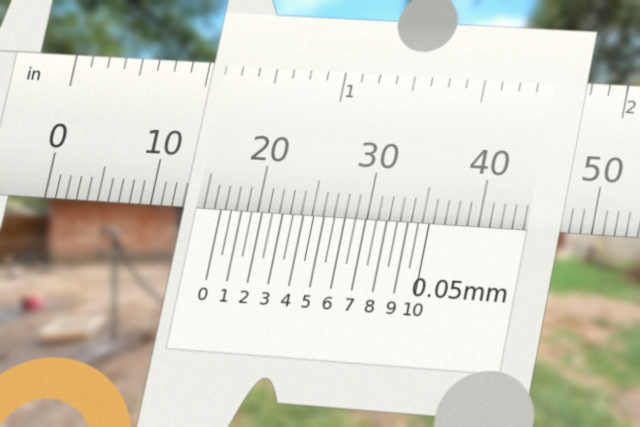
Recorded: value=16.6 unit=mm
